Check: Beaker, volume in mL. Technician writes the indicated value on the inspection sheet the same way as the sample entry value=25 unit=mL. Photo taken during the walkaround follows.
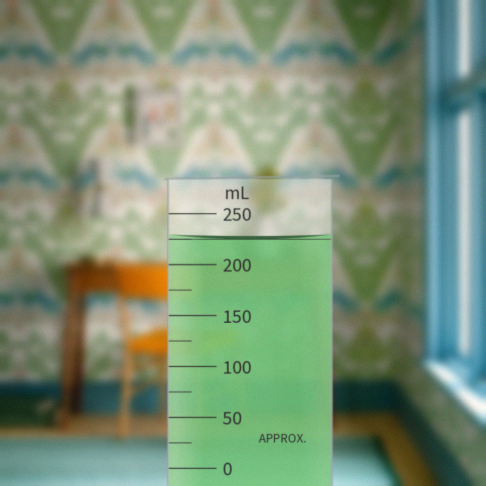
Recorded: value=225 unit=mL
